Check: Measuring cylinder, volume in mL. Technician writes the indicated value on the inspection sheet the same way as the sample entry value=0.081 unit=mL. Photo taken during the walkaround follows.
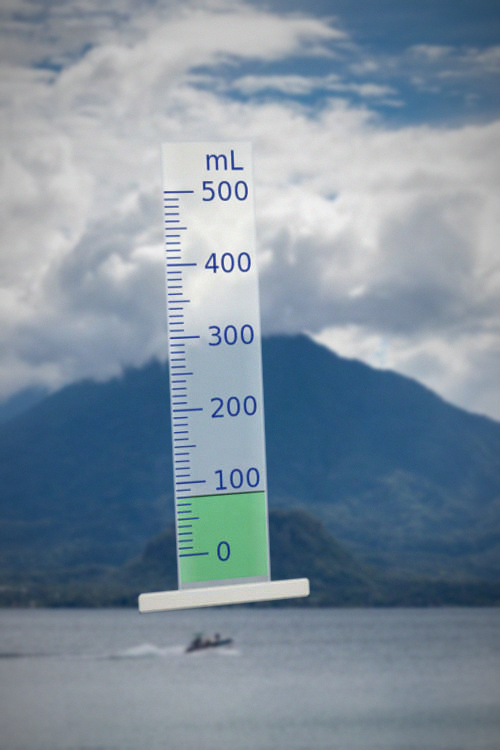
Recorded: value=80 unit=mL
